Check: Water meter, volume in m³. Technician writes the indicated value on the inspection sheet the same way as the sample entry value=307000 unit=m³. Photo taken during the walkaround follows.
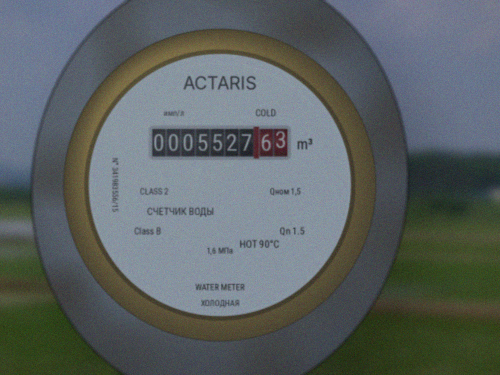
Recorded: value=5527.63 unit=m³
